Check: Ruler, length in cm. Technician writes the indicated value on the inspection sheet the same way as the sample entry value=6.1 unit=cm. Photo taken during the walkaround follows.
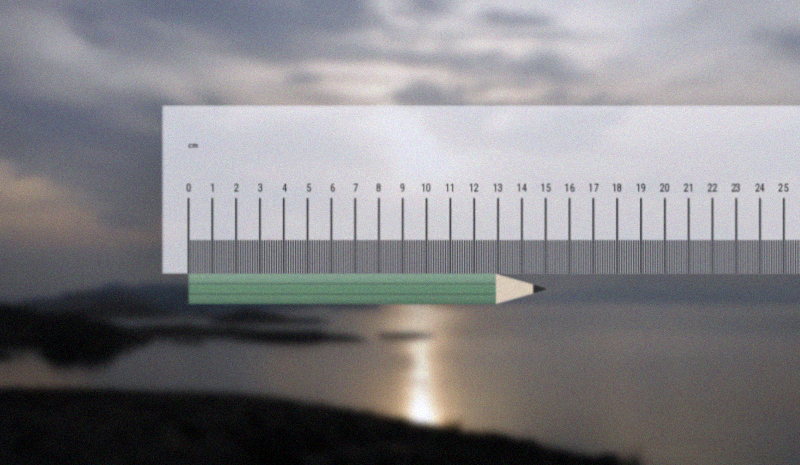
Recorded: value=15 unit=cm
